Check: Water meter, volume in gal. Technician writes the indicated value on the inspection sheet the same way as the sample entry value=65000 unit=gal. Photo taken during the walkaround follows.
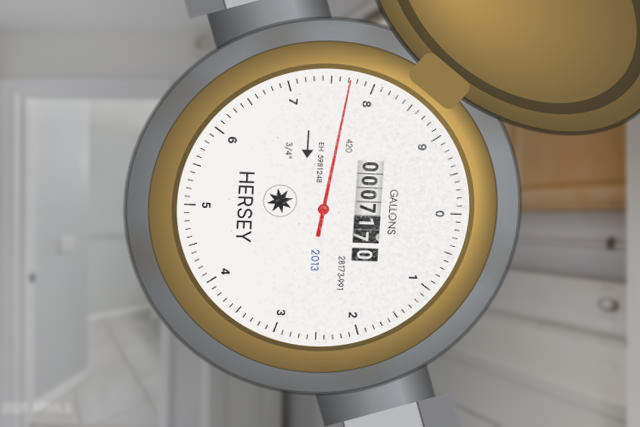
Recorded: value=7167.7 unit=gal
